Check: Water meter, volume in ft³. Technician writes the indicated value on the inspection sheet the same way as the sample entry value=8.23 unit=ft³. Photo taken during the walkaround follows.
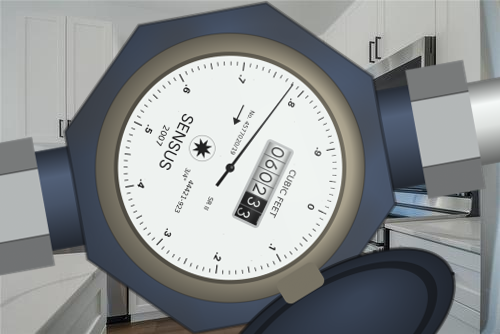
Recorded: value=60232.78 unit=ft³
